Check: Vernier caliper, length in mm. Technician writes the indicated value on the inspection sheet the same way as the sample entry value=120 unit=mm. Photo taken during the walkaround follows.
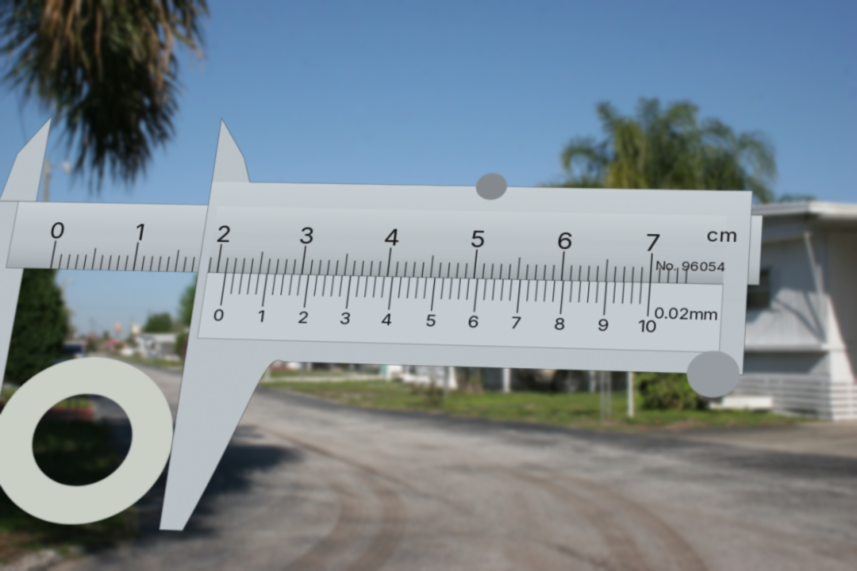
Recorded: value=21.0 unit=mm
